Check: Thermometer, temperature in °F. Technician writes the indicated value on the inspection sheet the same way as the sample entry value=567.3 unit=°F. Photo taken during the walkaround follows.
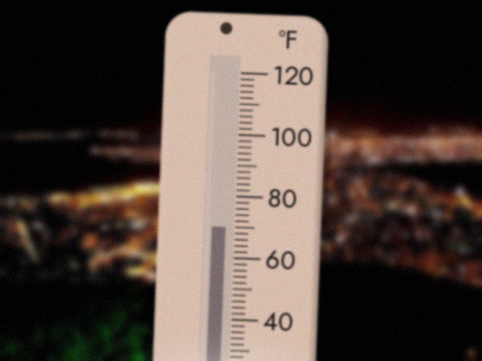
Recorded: value=70 unit=°F
